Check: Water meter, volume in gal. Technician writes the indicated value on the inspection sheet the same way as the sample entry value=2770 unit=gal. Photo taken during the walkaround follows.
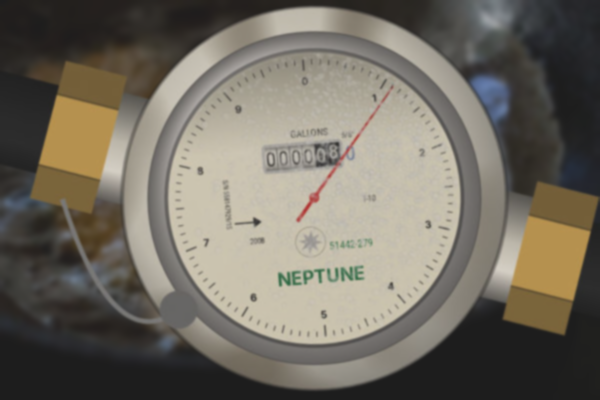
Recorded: value=81.1 unit=gal
